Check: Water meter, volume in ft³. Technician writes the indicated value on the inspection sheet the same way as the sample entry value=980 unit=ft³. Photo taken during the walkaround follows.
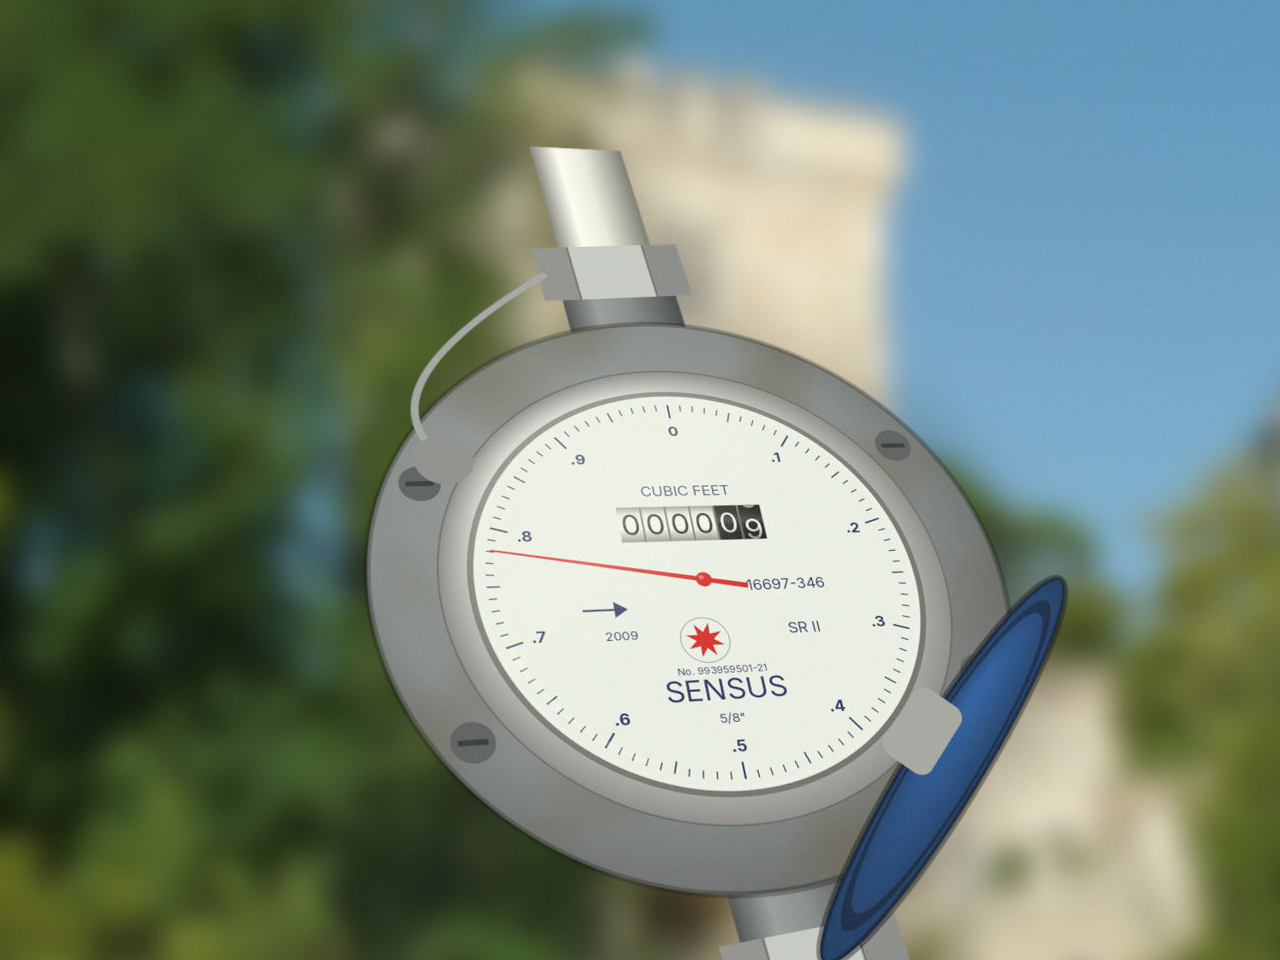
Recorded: value=8.78 unit=ft³
